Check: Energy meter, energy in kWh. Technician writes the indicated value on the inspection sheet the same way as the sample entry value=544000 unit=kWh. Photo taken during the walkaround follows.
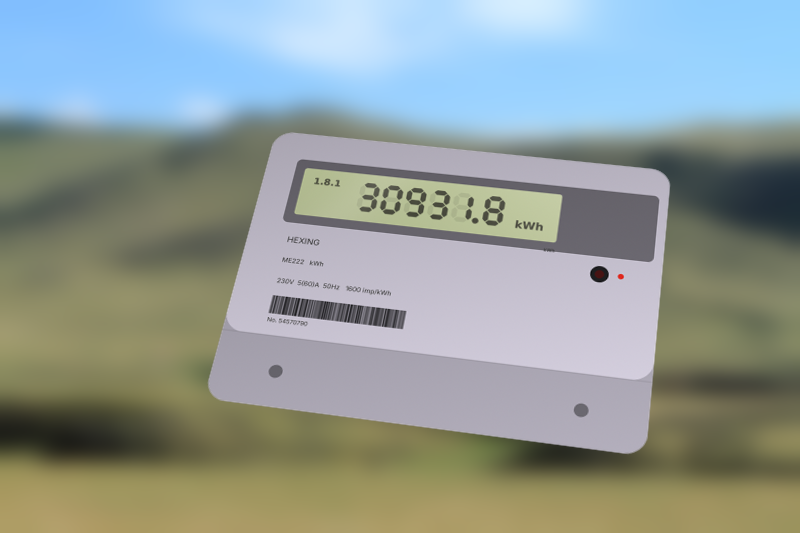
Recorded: value=30931.8 unit=kWh
